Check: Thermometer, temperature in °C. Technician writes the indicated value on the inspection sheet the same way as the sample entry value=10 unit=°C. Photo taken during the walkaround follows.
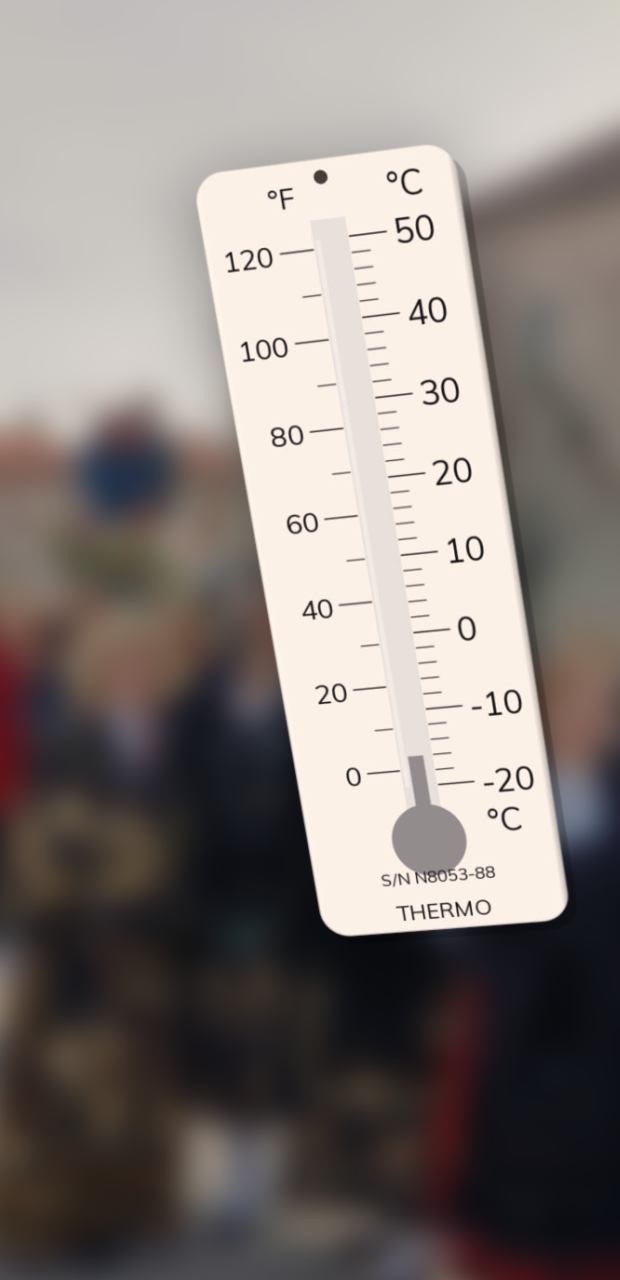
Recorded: value=-16 unit=°C
